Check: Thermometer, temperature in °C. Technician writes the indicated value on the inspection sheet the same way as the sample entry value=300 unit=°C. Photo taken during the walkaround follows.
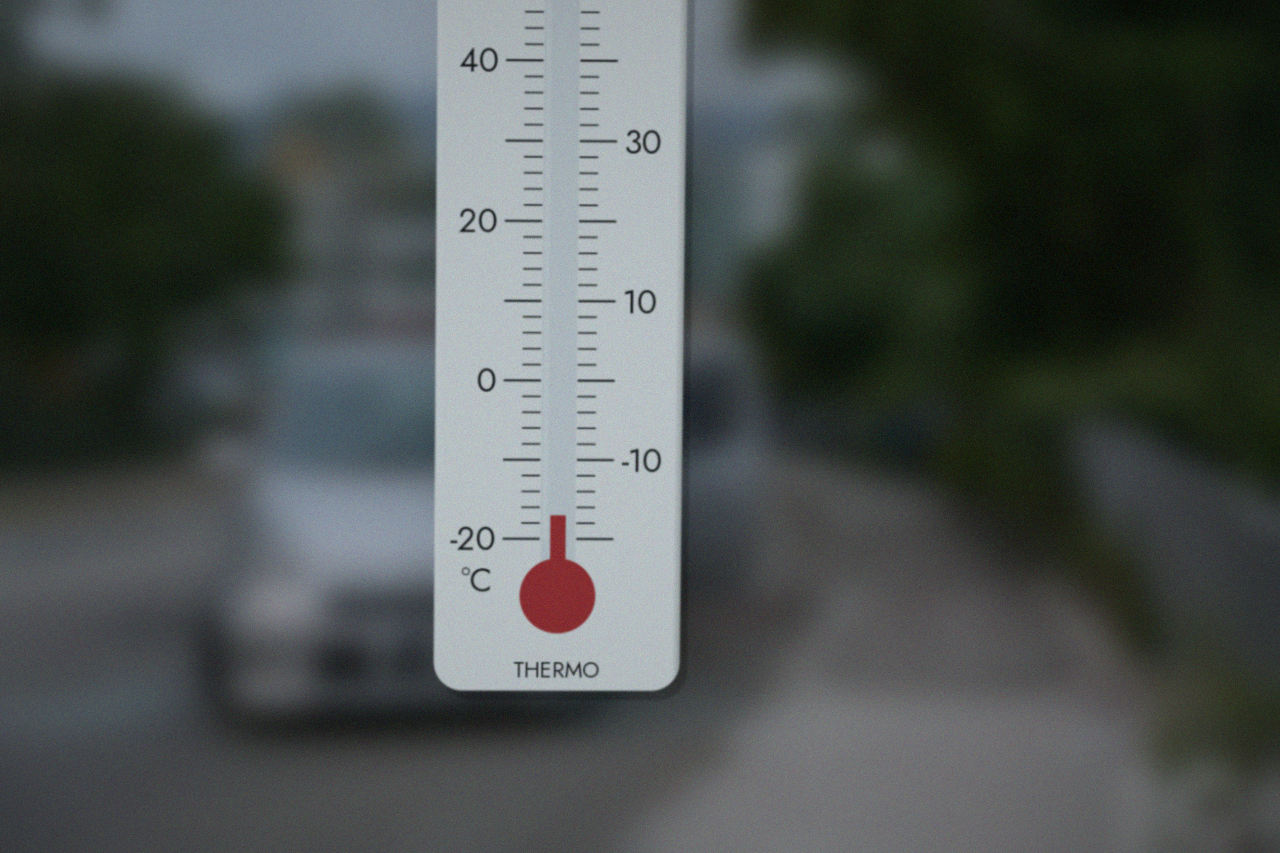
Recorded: value=-17 unit=°C
